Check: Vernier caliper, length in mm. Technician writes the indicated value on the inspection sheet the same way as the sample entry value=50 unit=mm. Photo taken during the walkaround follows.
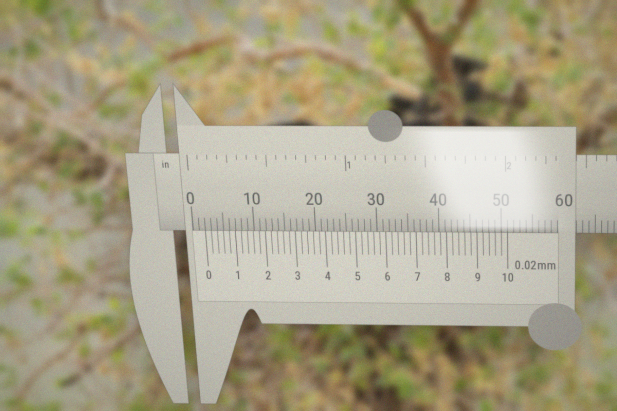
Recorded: value=2.0 unit=mm
